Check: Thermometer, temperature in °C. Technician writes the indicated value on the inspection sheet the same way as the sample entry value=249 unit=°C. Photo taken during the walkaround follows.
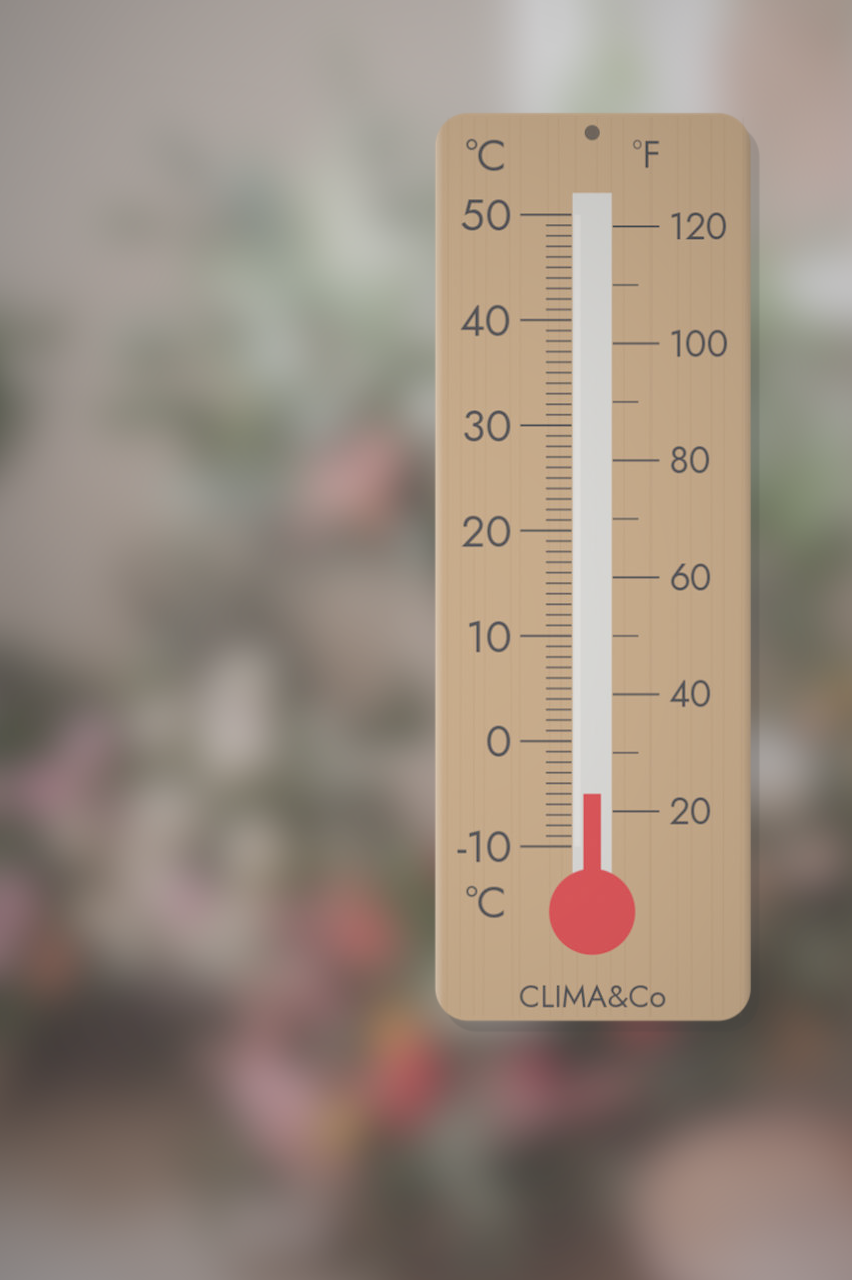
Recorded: value=-5 unit=°C
